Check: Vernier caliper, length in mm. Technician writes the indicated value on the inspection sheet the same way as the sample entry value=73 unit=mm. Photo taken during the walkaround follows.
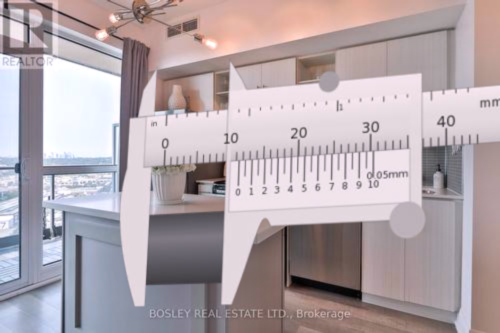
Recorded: value=11.4 unit=mm
